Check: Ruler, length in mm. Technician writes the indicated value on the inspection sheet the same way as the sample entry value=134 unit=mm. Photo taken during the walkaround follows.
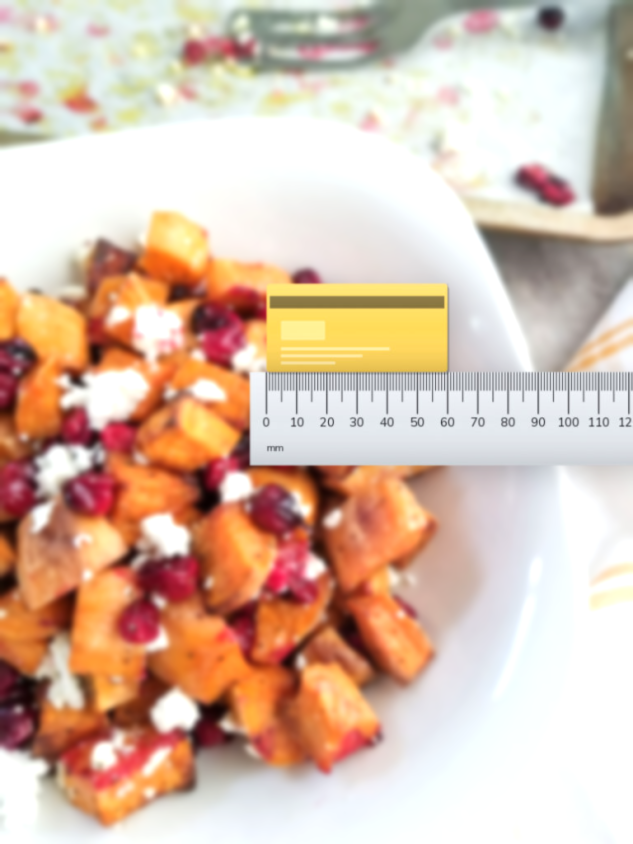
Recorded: value=60 unit=mm
